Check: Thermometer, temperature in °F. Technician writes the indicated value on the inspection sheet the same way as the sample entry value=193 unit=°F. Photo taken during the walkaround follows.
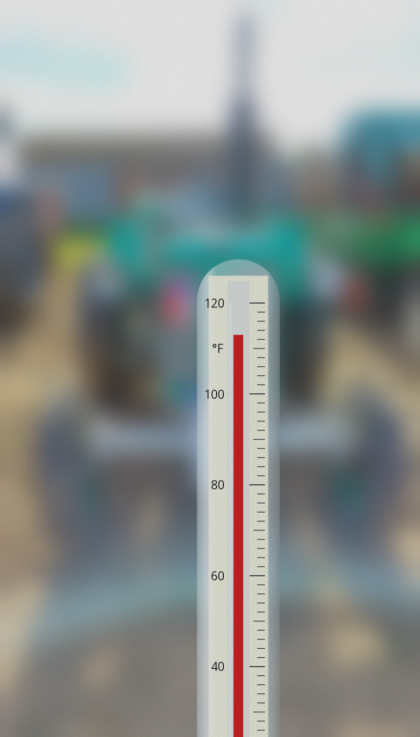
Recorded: value=113 unit=°F
